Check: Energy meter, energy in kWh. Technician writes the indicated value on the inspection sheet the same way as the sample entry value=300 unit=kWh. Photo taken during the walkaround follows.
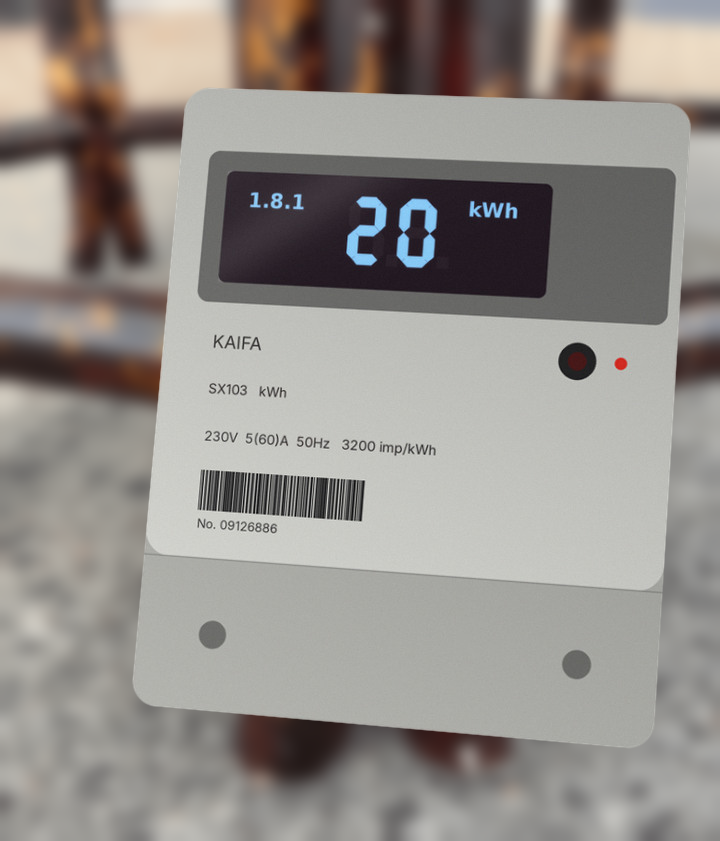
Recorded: value=20 unit=kWh
